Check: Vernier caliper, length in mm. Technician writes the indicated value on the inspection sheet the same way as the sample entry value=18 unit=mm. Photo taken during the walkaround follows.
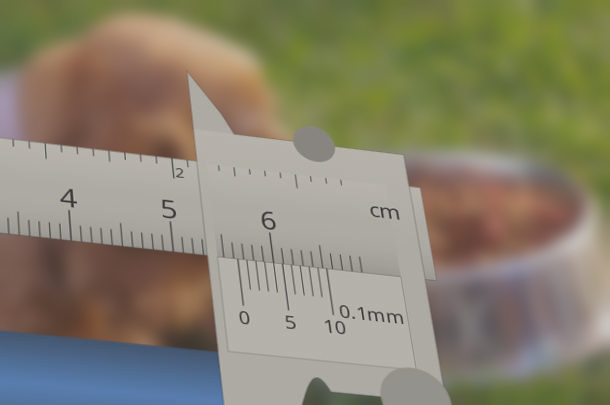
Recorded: value=56.4 unit=mm
